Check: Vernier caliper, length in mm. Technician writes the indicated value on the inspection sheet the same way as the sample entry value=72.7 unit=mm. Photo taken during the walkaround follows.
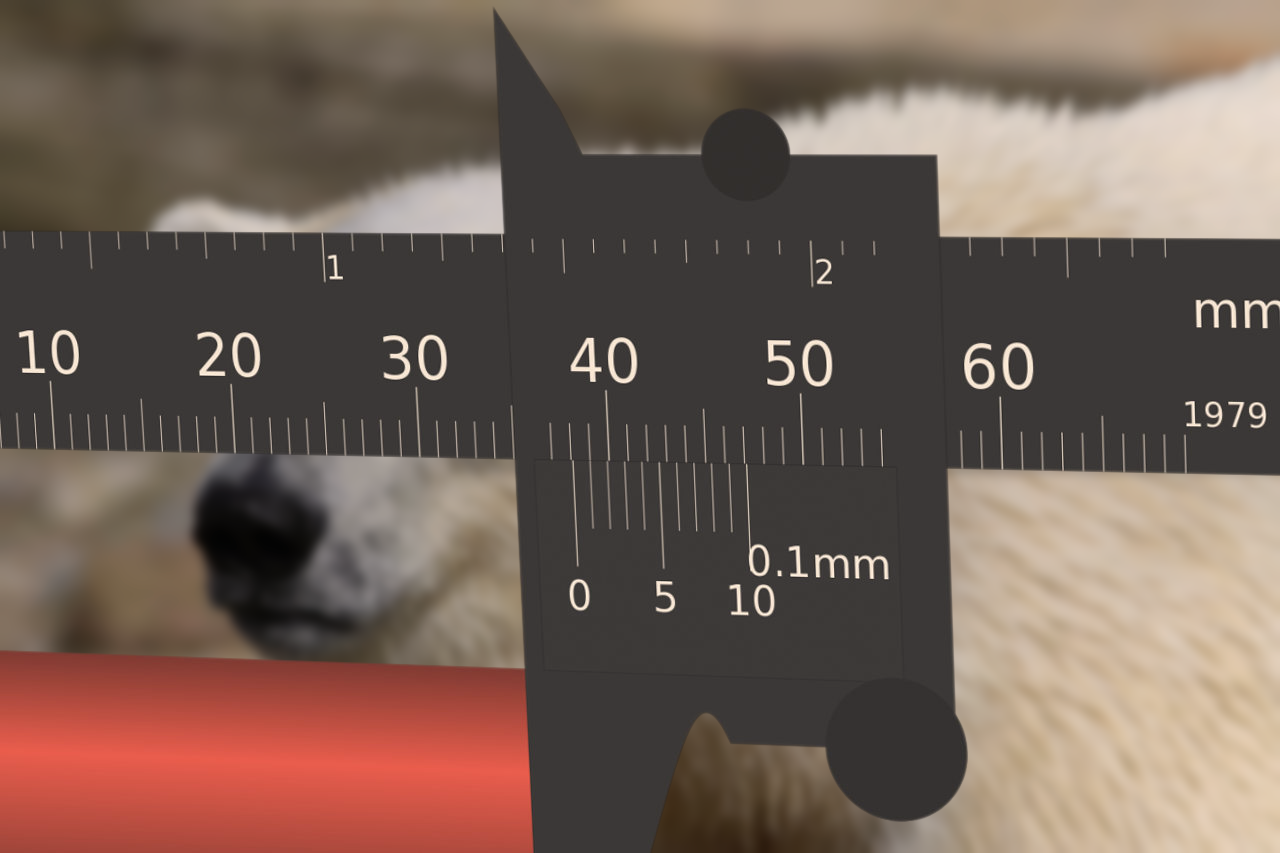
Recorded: value=38.1 unit=mm
